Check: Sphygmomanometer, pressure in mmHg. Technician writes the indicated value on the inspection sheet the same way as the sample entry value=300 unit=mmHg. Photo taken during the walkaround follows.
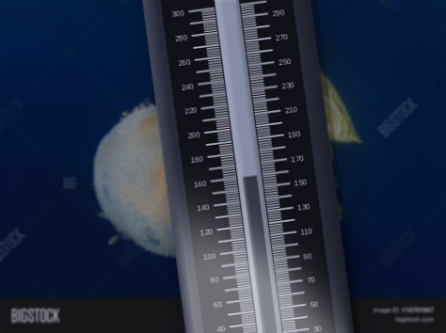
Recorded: value=160 unit=mmHg
